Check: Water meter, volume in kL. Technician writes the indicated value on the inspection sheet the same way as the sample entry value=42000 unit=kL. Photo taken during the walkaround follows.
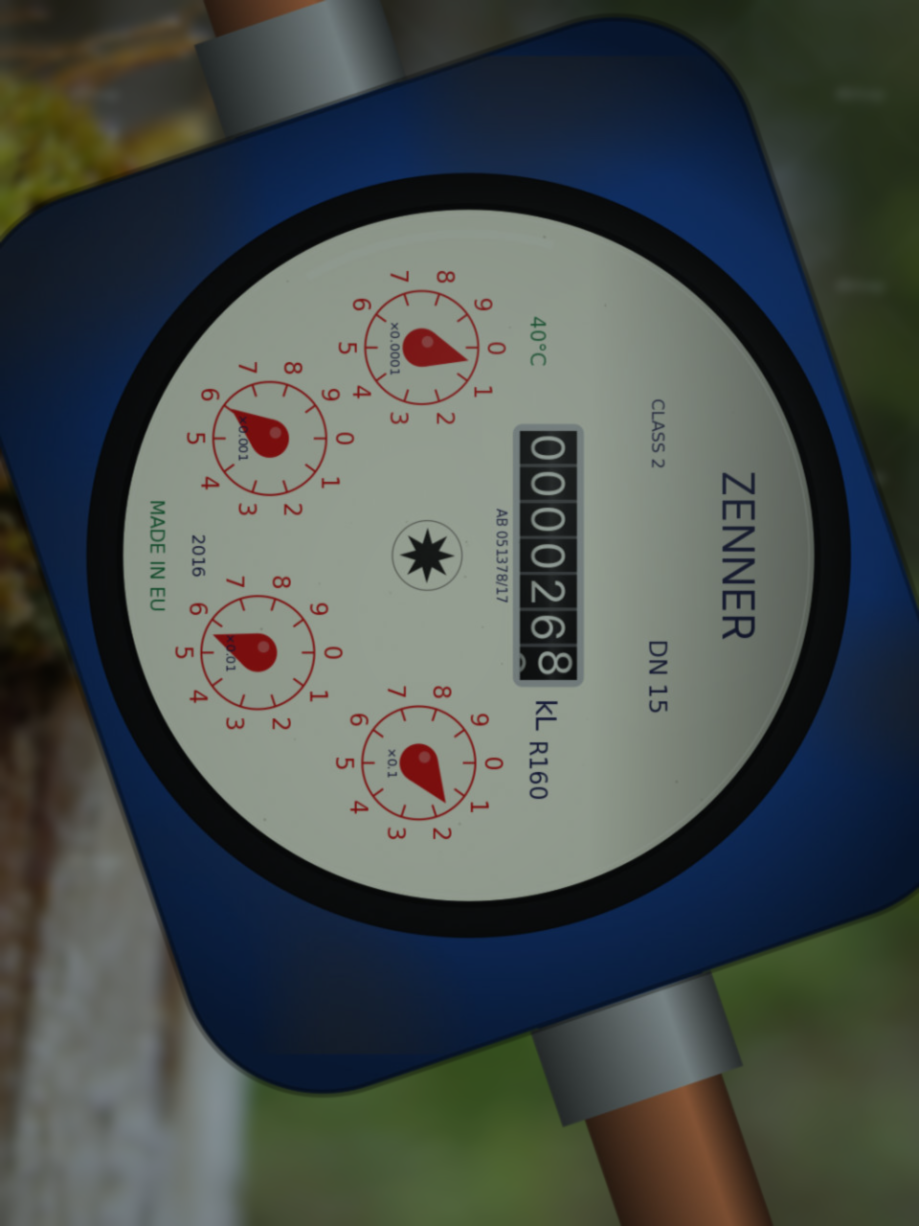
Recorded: value=268.1560 unit=kL
